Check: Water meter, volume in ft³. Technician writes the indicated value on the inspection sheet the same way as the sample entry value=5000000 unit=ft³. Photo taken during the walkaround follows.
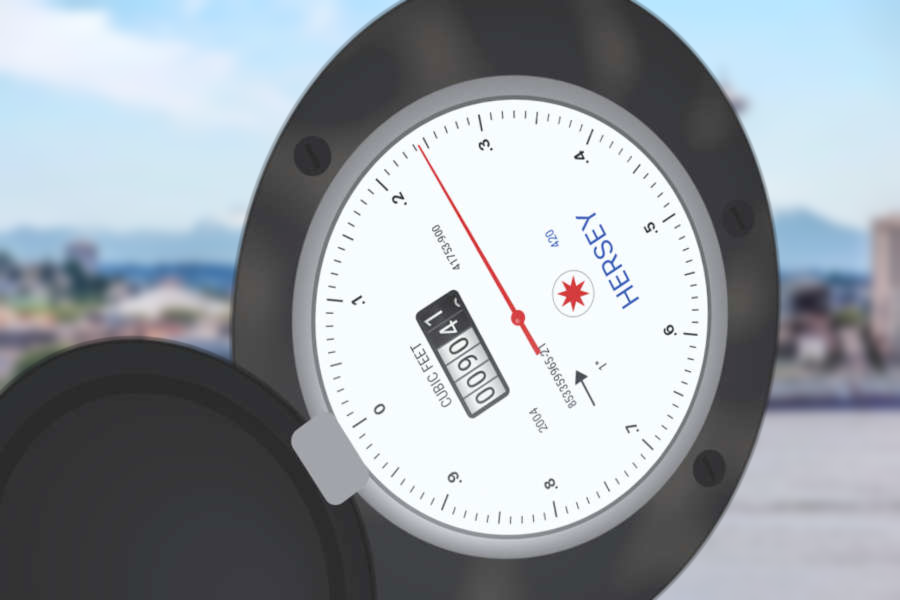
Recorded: value=9041.24 unit=ft³
